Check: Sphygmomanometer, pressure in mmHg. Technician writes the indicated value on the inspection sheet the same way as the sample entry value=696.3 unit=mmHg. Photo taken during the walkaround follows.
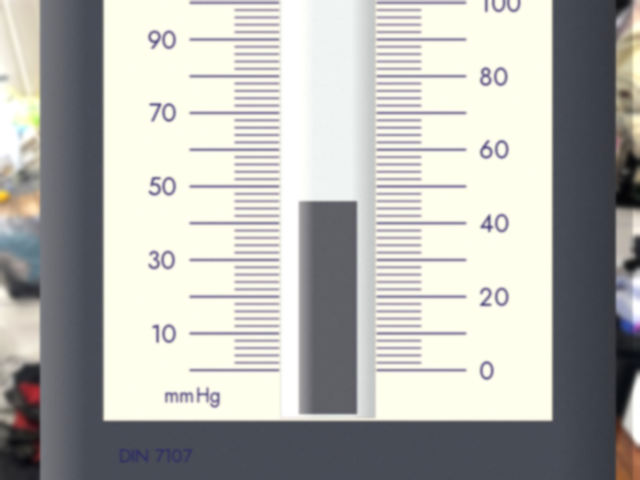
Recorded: value=46 unit=mmHg
